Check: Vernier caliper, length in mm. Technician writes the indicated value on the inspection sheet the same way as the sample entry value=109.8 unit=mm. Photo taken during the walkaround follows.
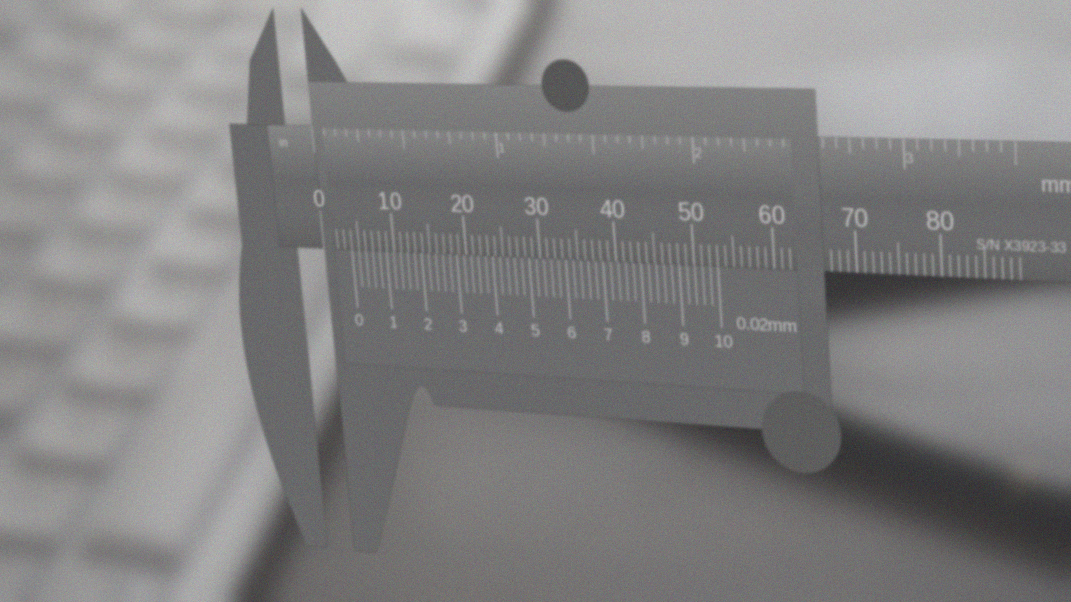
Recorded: value=4.0 unit=mm
